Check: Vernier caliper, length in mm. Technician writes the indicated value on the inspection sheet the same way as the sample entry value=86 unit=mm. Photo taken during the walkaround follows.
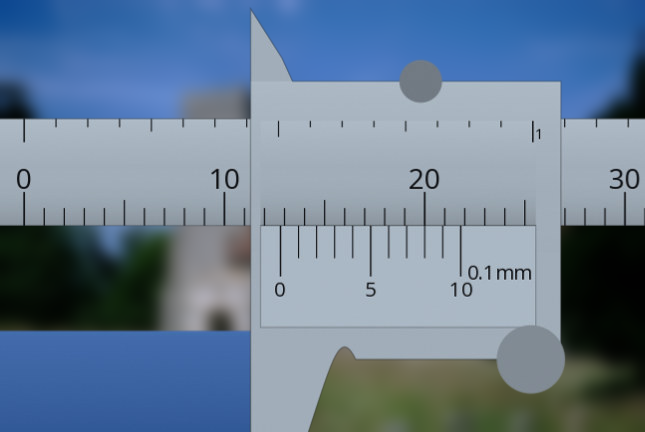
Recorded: value=12.8 unit=mm
